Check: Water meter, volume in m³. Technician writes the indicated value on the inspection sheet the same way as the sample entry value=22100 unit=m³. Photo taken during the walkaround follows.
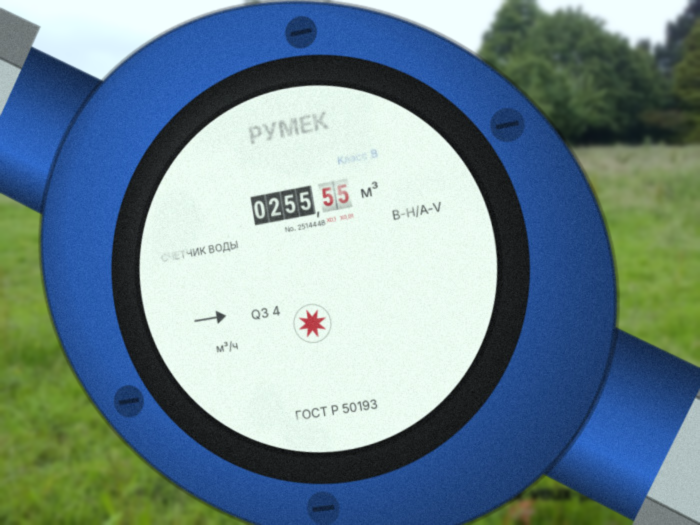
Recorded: value=255.55 unit=m³
